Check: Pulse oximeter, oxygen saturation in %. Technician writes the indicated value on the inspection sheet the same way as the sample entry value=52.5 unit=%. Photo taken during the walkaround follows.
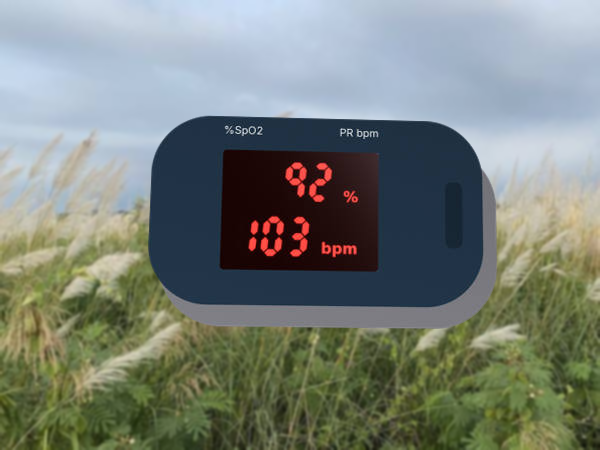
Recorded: value=92 unit=%
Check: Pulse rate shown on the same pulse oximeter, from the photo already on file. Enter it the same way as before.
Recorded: value=103 unit=bpm
